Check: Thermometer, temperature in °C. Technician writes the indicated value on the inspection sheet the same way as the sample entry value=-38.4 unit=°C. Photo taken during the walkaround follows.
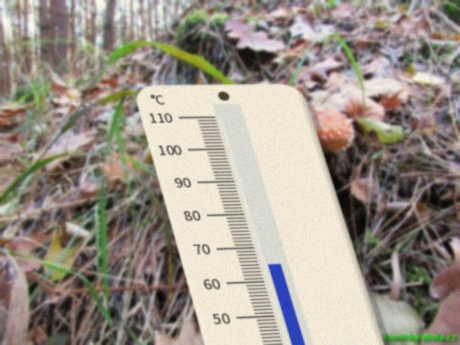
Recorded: value=65 unit=°C
